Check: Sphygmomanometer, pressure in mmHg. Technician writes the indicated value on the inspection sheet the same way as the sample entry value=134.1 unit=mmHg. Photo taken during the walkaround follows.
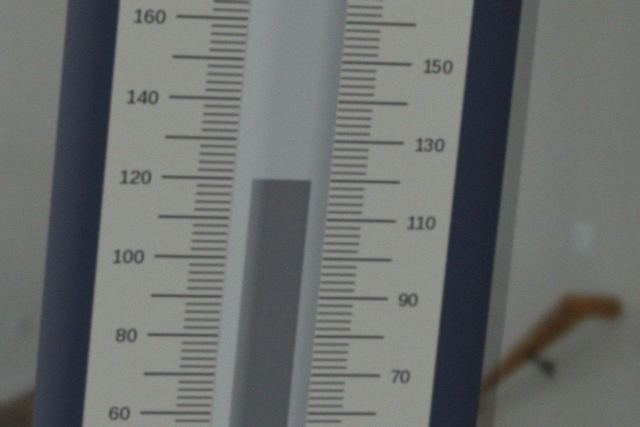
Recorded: value=120 unit=mmHg
